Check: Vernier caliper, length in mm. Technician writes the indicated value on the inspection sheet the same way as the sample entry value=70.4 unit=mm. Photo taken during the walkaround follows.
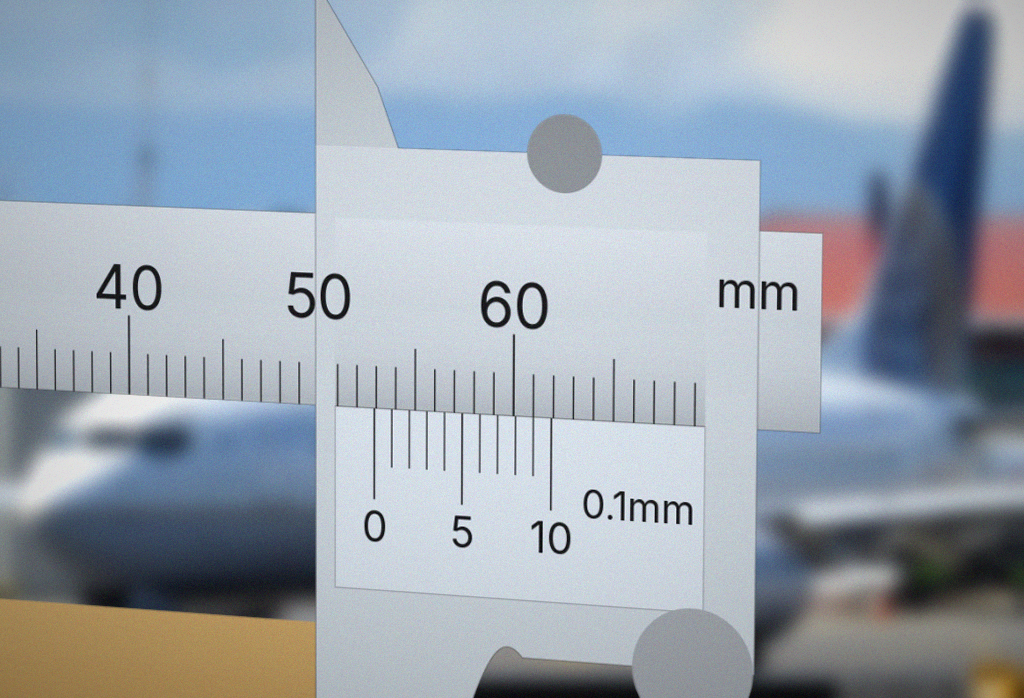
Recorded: value=52.9 unit=mm
